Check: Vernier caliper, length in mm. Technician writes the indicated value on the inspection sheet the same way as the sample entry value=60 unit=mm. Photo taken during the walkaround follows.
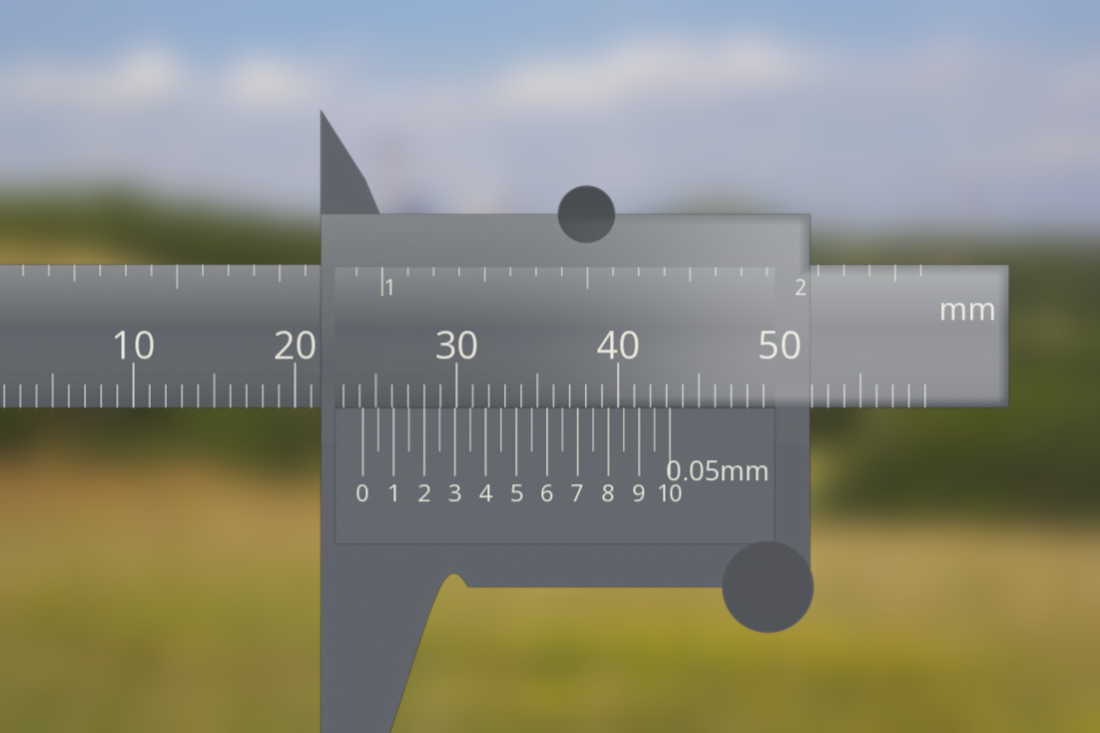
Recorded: value=24.2 unit=mm
